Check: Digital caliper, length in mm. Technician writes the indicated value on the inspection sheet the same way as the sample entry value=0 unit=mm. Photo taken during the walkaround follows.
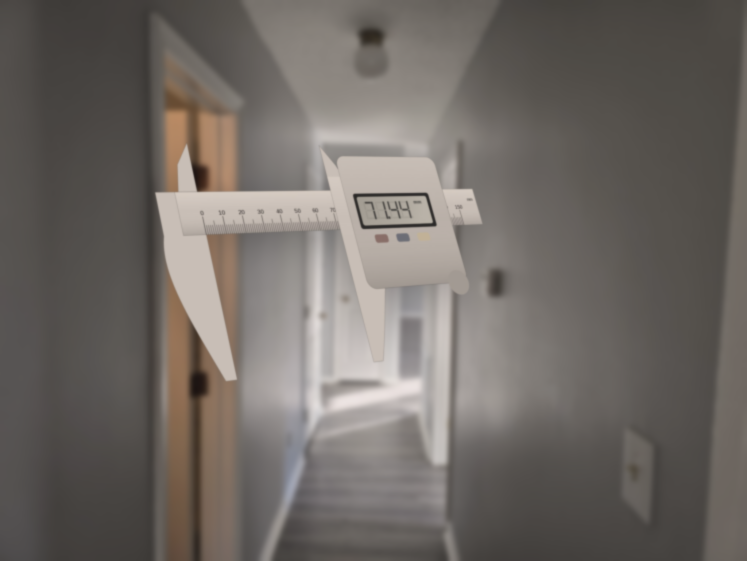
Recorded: value=71.44 unit=mm
